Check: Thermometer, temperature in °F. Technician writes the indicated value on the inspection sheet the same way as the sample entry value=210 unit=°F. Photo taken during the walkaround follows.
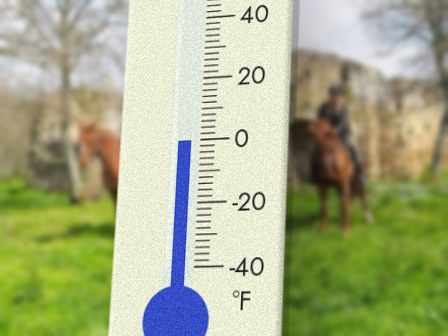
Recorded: value=0 unit=°F
